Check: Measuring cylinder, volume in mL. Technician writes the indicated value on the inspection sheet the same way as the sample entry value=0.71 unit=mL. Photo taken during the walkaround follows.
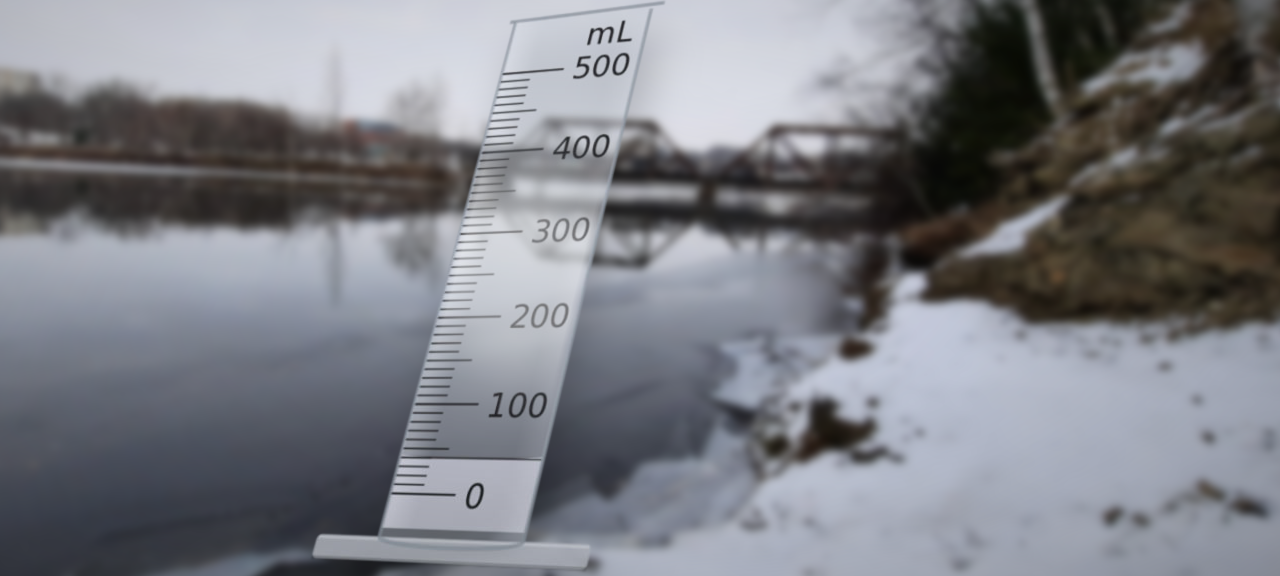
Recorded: value=40 unit=mL
